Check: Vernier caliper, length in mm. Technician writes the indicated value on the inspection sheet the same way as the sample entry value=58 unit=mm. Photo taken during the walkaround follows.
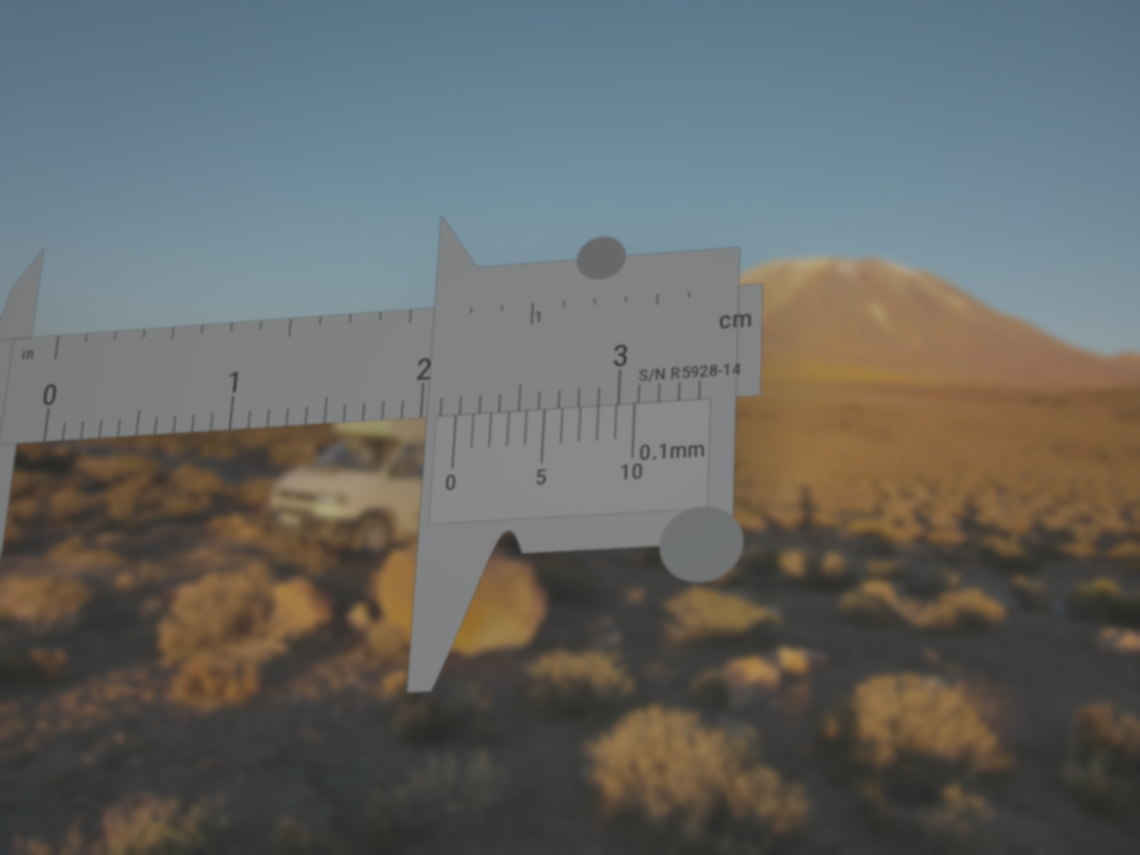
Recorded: value=21.8 unit=mm
